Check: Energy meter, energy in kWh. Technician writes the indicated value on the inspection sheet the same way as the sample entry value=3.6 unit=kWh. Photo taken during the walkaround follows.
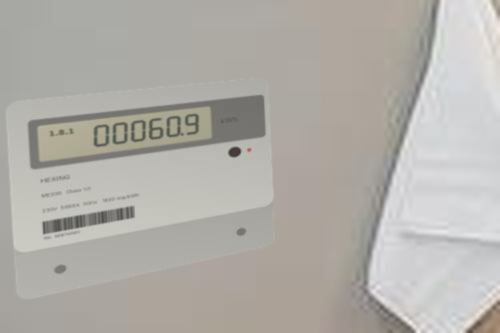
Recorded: value=60.9 unit=kWh
